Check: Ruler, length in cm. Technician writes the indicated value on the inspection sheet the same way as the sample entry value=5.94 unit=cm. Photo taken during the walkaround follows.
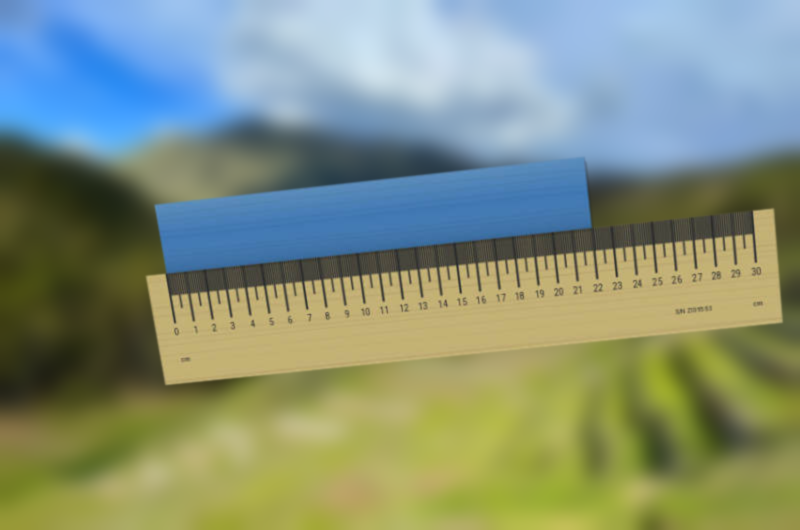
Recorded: value=22 unit=cm
